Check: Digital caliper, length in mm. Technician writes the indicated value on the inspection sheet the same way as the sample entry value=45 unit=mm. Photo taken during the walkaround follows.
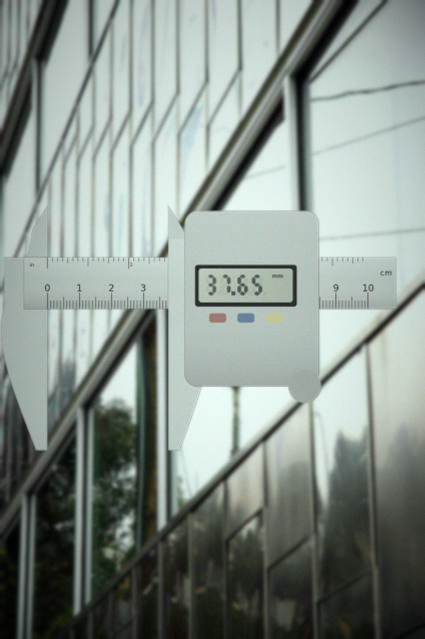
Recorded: value=37.65 unit=mm
